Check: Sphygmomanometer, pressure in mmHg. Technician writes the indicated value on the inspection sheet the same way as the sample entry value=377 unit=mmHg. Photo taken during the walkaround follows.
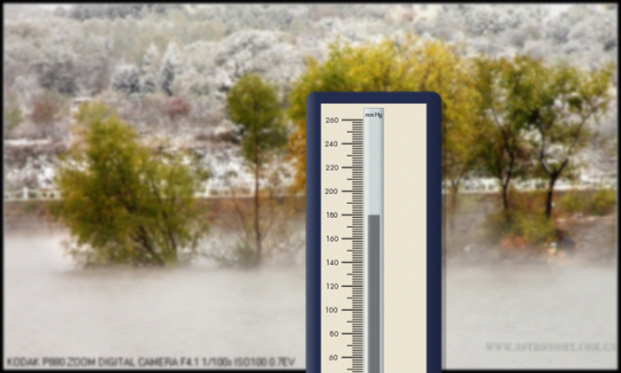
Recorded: value=180 unit=mmHg
